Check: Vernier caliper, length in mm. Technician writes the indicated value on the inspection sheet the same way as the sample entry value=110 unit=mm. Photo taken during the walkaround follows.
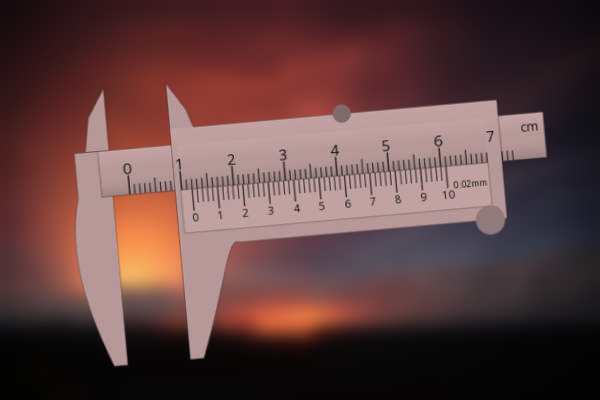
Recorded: value=12.0 unit=mm
